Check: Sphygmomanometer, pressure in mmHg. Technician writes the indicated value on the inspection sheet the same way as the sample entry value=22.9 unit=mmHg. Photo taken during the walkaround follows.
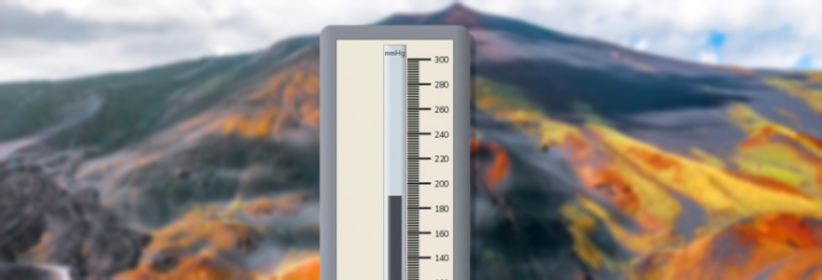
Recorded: value=190 unit=mmHg
